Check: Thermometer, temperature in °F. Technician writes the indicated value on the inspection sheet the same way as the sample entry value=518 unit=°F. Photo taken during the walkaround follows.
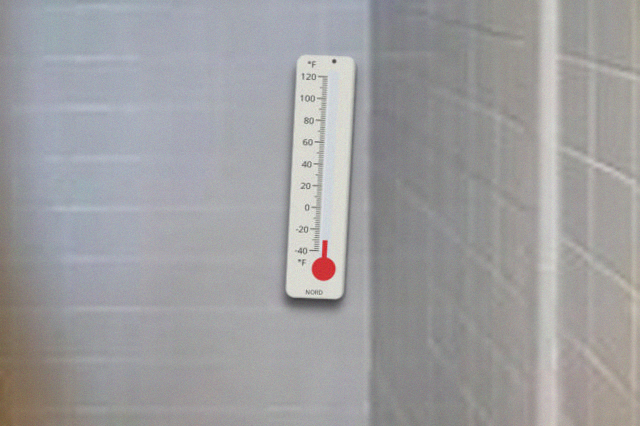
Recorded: value=-30 unit=°F
